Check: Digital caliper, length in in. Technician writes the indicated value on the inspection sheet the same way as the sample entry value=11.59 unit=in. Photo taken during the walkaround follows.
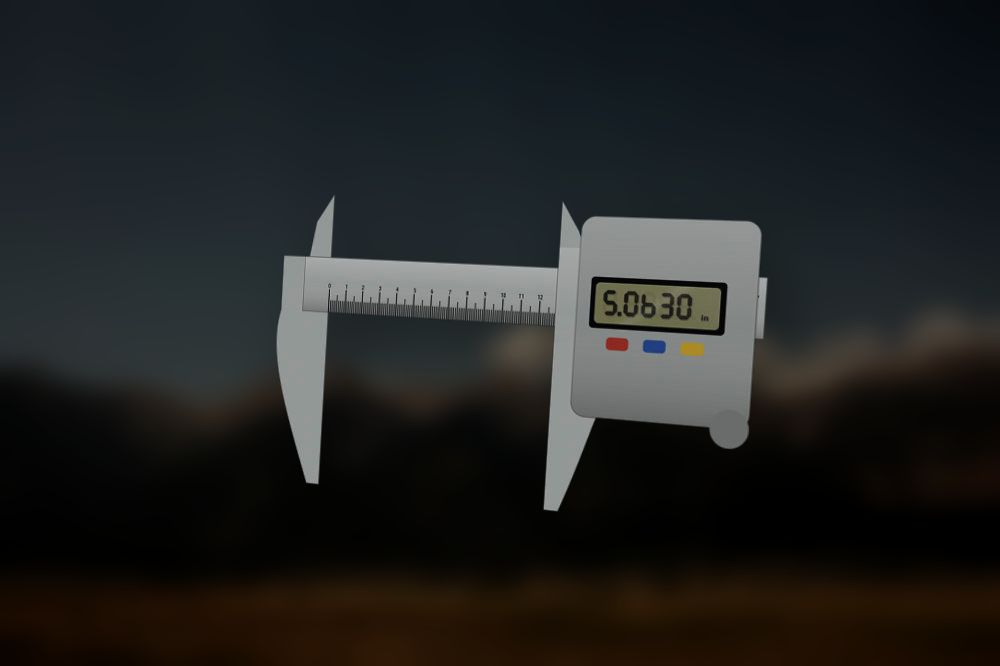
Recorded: value=5.0630 unit=in
